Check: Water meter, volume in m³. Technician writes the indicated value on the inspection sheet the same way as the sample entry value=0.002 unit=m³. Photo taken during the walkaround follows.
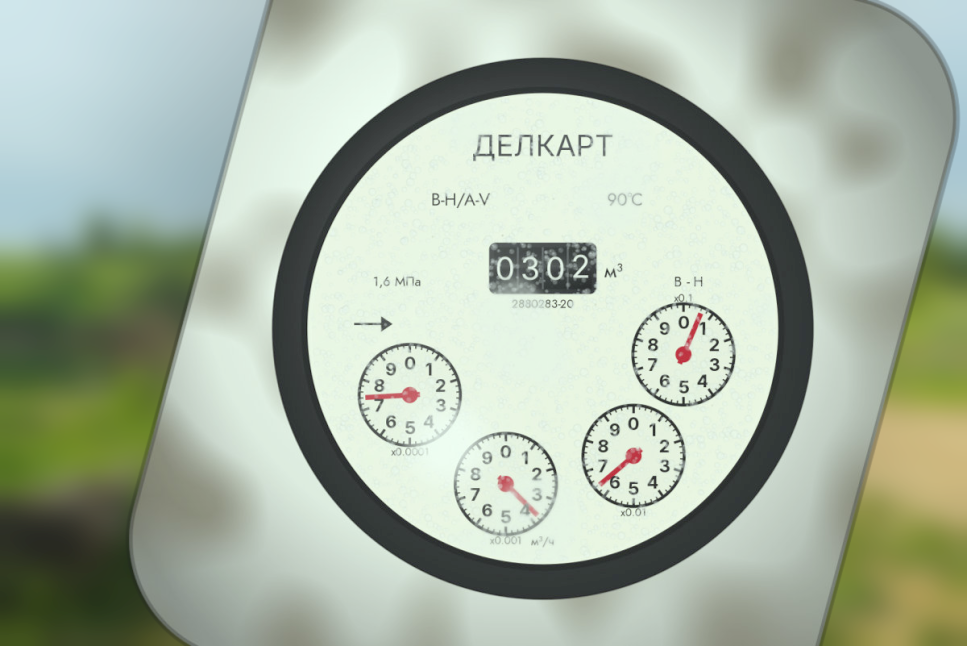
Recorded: value=302.0637 unit=m³
